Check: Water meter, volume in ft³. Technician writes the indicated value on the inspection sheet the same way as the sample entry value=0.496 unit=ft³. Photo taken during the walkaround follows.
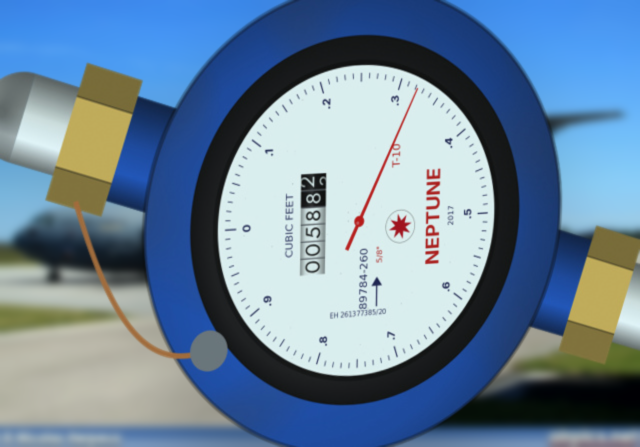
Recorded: value=5882.32 unit=ft³
